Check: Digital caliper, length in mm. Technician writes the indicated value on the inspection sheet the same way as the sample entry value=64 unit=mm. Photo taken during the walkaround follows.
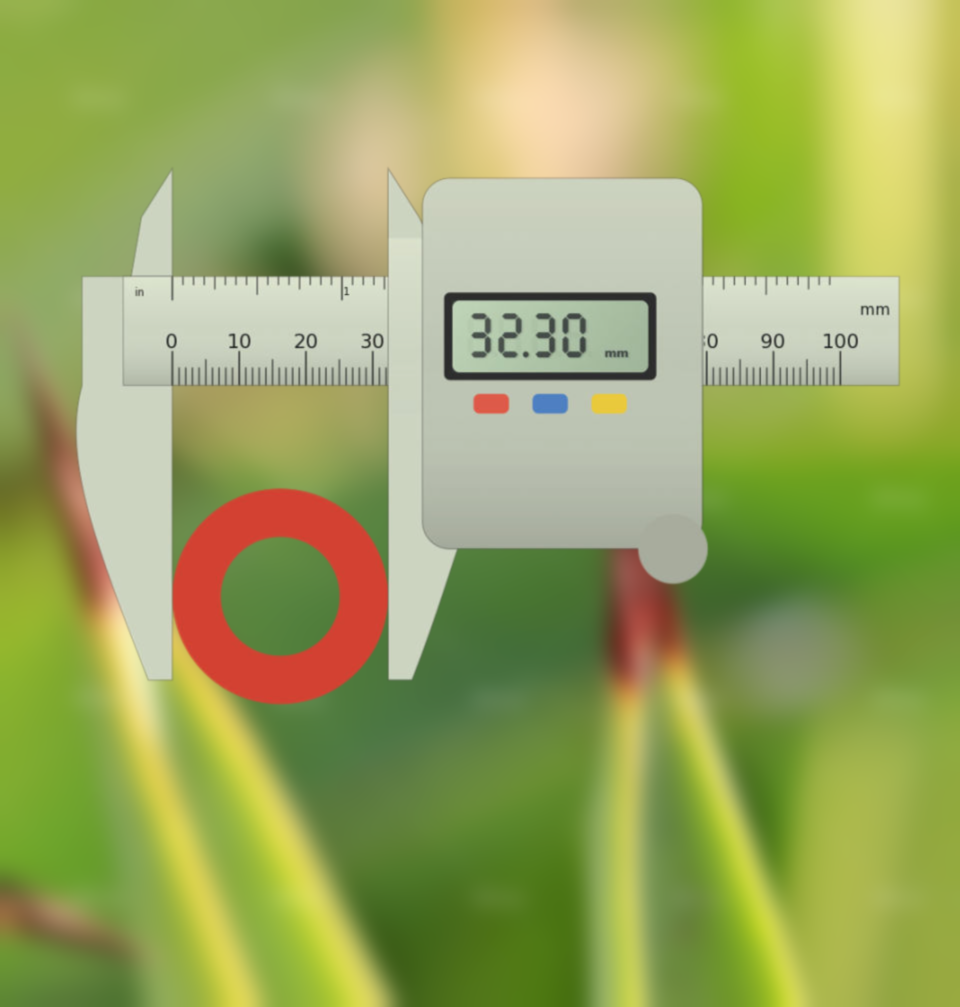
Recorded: value=32.30 unit=mm
